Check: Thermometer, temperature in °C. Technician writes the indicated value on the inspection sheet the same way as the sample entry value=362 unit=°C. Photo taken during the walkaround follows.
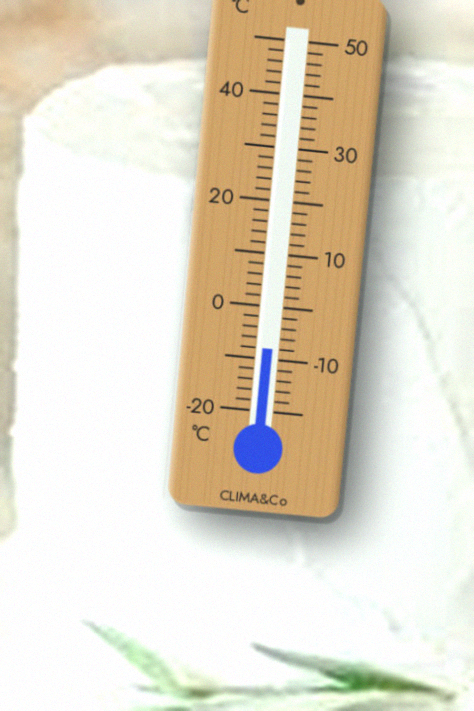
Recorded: value=-8 unit=°C
